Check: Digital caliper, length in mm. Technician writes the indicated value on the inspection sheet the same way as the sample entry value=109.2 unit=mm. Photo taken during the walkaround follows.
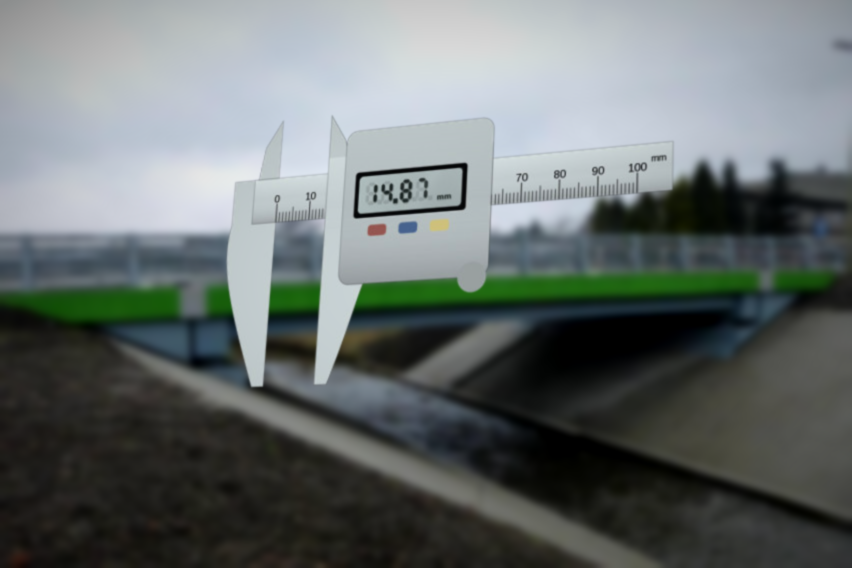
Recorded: value=14.87 unit=mm
